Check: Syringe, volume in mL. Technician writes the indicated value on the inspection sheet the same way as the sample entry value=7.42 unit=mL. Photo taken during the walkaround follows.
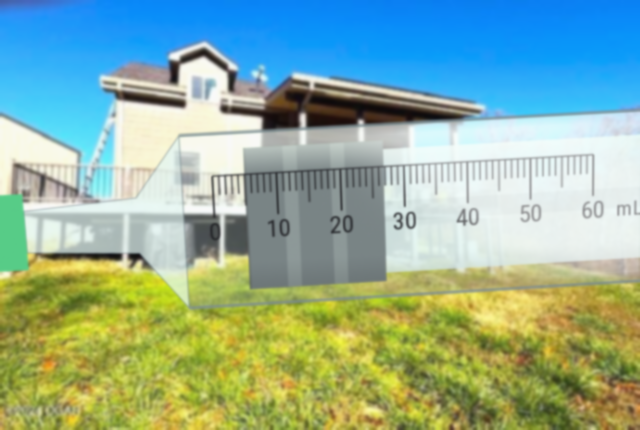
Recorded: value=5 unit=mL
